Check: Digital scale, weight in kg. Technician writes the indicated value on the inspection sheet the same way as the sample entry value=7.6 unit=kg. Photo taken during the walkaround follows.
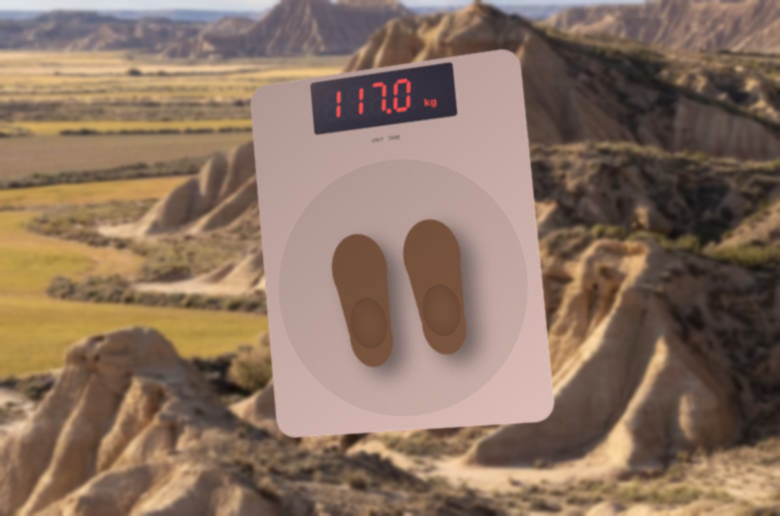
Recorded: value=117.0 unit=kg
